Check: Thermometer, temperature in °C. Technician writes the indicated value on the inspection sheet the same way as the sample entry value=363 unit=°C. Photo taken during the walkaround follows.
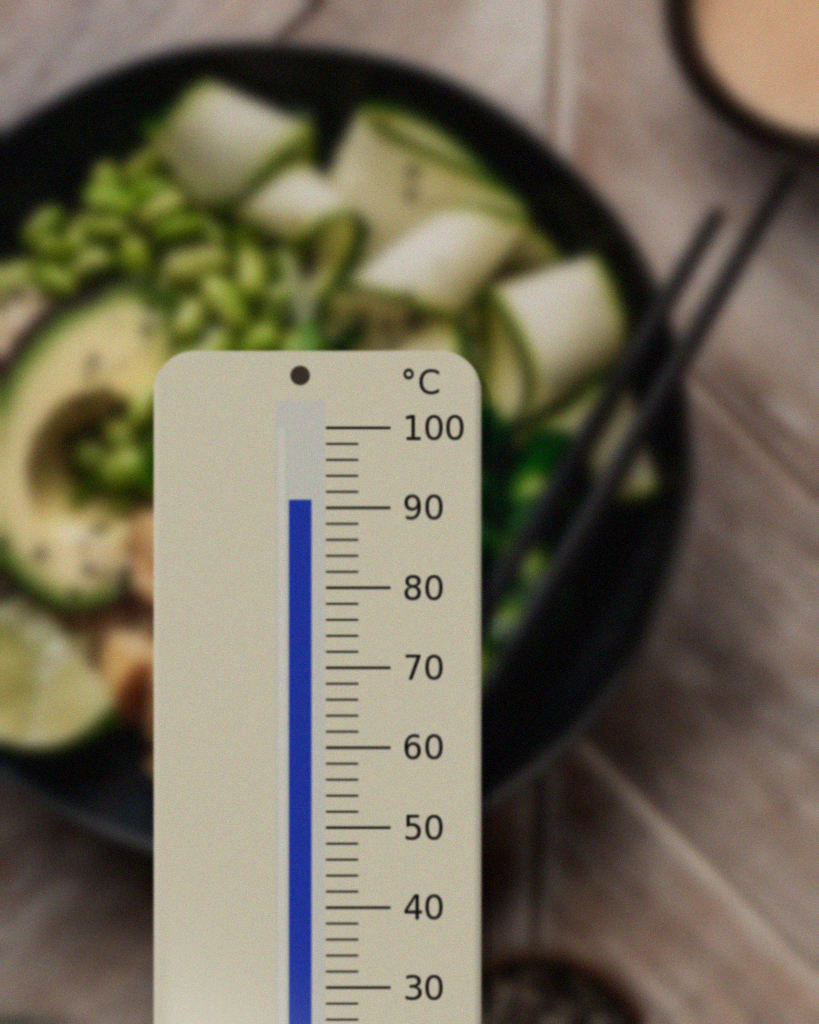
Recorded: value=91 unit=°C
